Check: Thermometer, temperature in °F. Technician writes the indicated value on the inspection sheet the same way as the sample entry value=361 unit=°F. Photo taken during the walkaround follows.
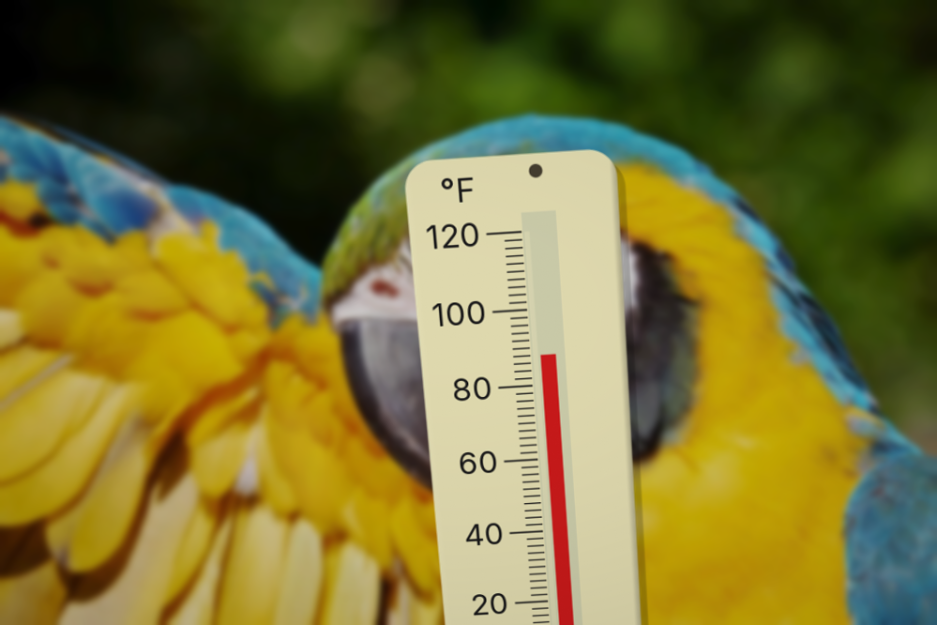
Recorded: value=88 unit=°F
